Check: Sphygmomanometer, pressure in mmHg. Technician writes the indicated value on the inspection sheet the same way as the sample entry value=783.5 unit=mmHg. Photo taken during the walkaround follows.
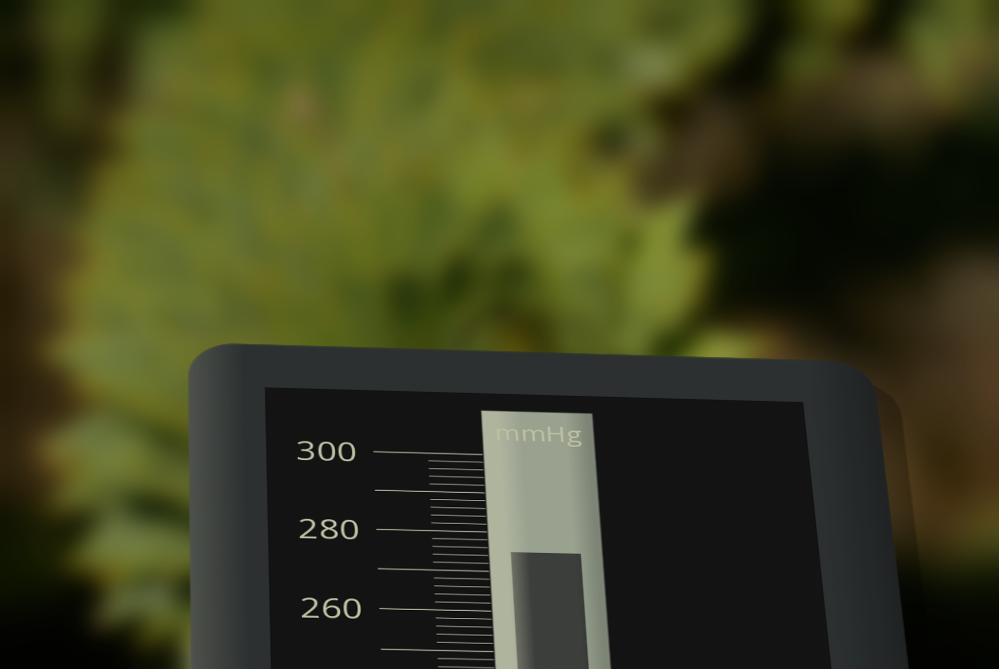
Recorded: value=275 unit=mmHg
